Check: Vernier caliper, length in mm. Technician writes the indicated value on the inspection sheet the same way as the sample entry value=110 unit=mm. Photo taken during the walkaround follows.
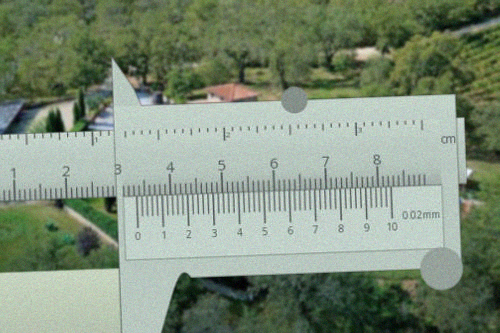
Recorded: value=33.5 unit=mm
